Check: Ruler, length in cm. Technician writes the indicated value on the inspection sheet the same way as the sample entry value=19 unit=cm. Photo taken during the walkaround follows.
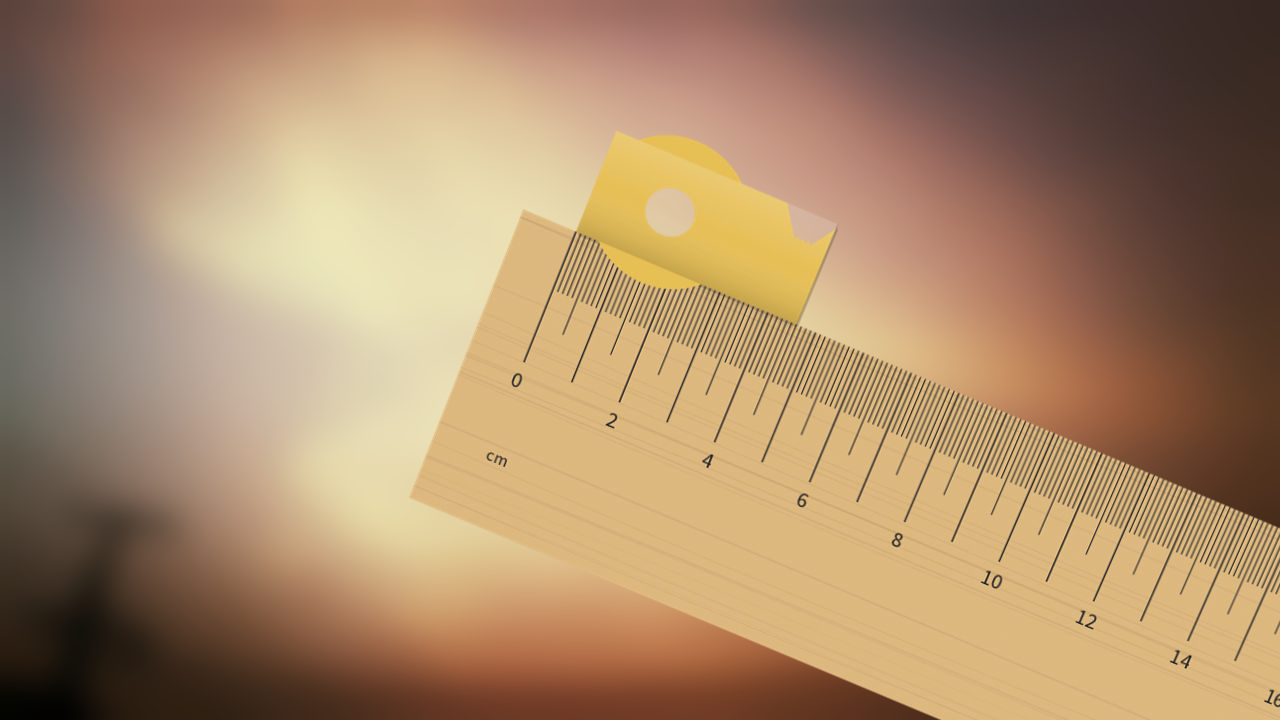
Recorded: value=4.6 unit=cm
